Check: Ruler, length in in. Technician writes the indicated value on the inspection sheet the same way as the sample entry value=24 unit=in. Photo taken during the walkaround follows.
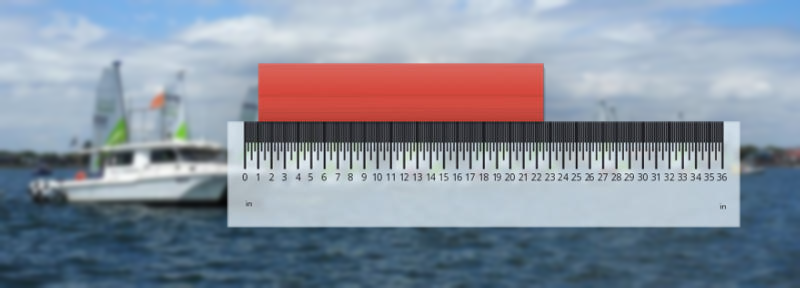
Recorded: value=21.5 unit=in
